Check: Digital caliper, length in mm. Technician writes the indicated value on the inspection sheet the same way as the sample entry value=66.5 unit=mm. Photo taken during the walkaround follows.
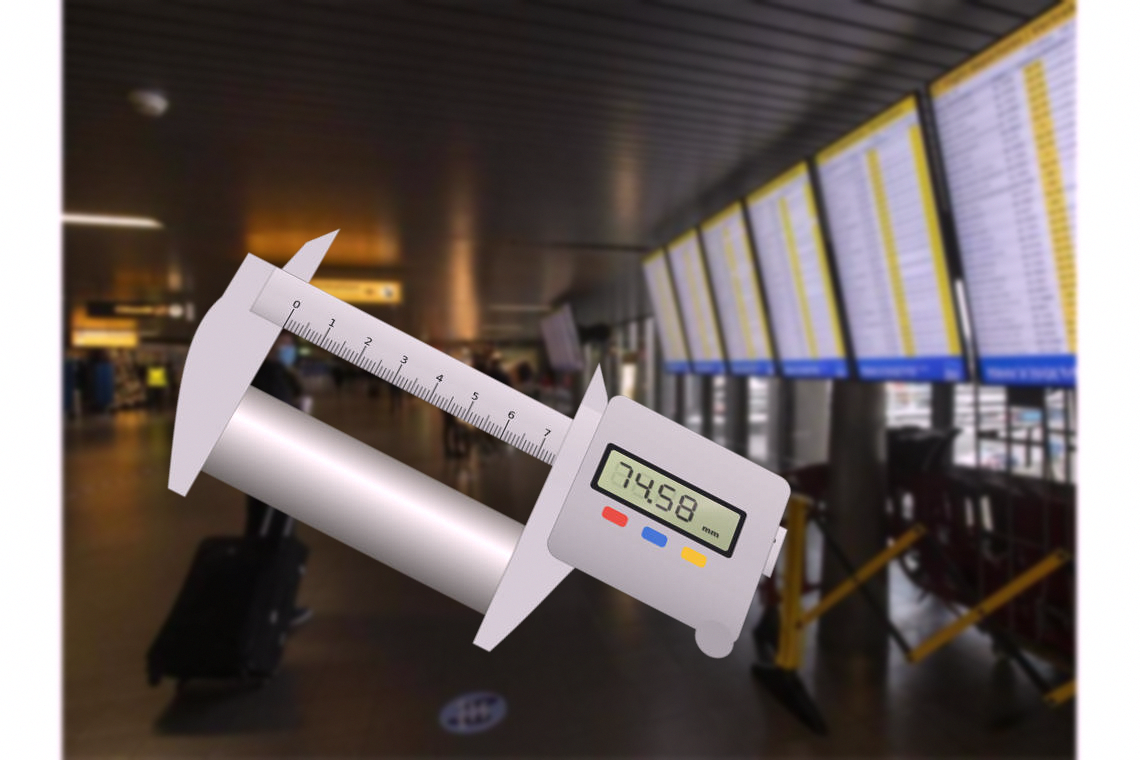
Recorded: value=74.58 unit=mm
